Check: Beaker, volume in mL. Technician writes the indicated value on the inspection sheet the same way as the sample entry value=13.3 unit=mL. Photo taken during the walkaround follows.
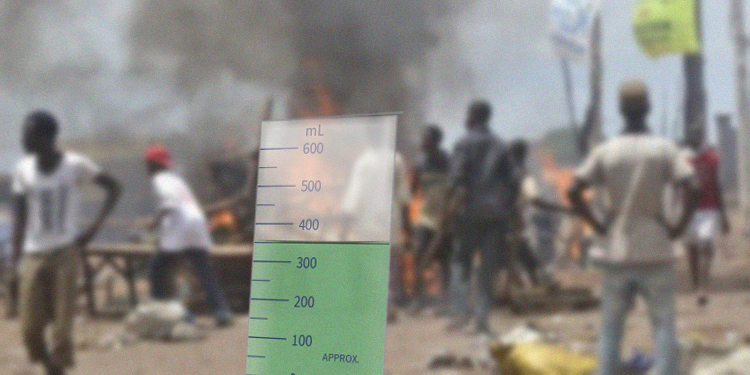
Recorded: value=350 unit=mL
